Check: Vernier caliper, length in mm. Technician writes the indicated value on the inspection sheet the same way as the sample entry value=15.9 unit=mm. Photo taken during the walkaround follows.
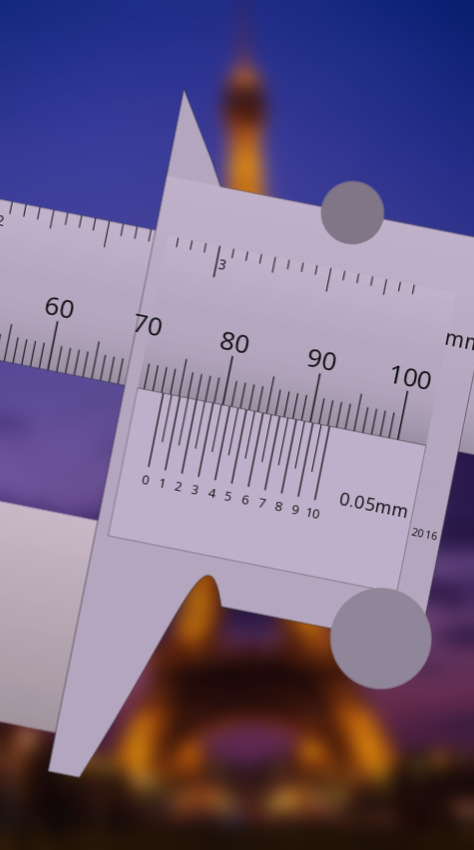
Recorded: value=73.2 unit=mm
